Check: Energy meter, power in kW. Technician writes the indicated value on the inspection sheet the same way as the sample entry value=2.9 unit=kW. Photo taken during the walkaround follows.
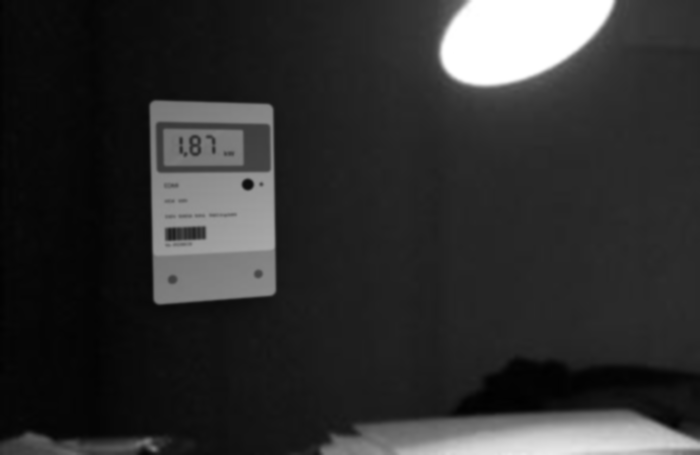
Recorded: value=1.87 unit=kW
